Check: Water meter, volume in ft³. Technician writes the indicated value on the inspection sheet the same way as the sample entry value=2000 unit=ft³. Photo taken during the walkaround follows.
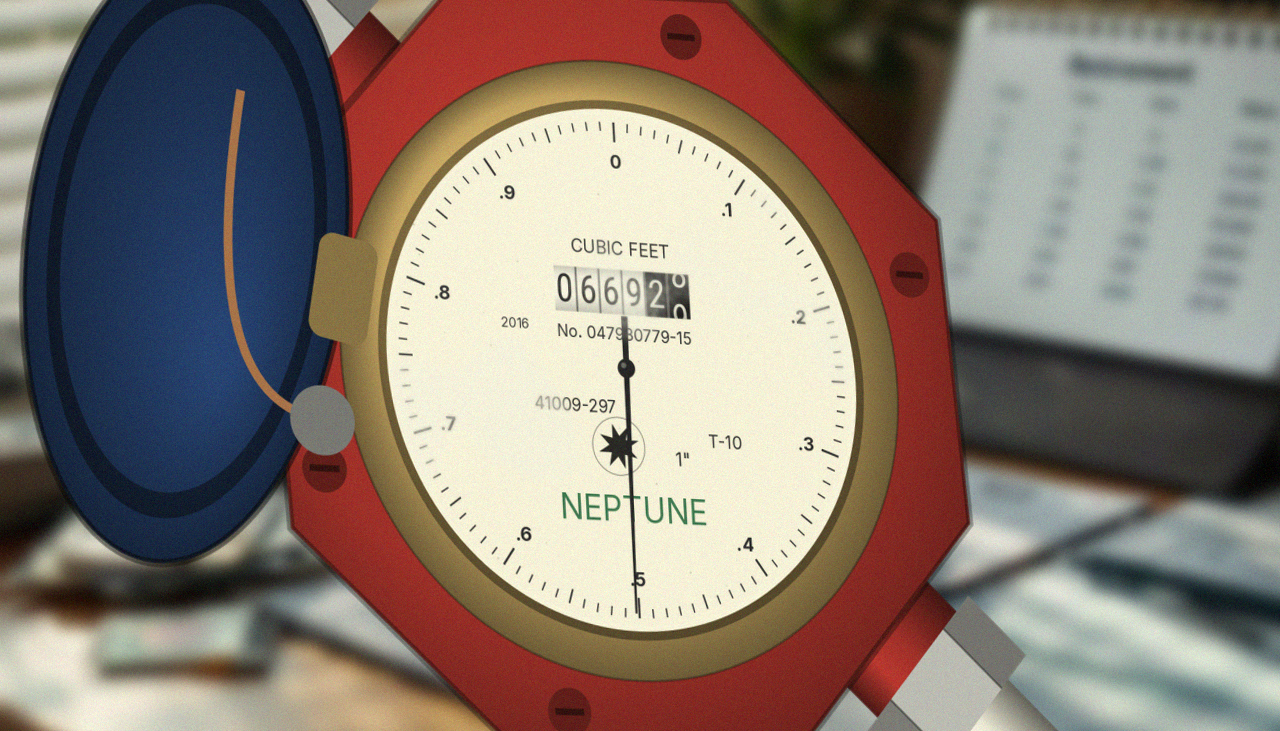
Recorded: value=66928.50 unit=ft³
